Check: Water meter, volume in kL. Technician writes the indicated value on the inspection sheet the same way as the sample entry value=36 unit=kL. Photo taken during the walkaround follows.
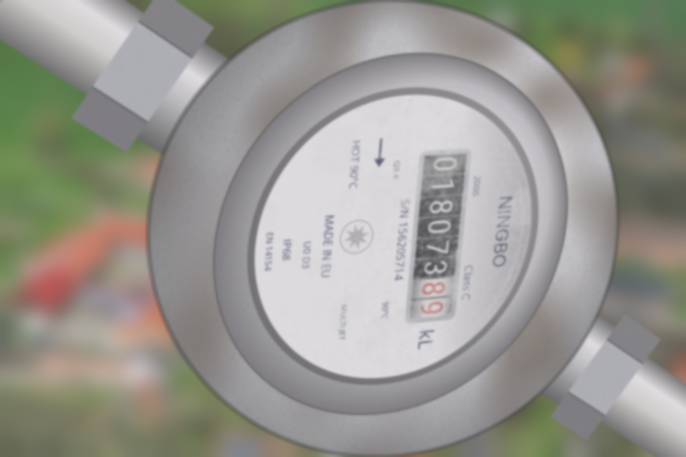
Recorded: value=18073.89 unit=kL
